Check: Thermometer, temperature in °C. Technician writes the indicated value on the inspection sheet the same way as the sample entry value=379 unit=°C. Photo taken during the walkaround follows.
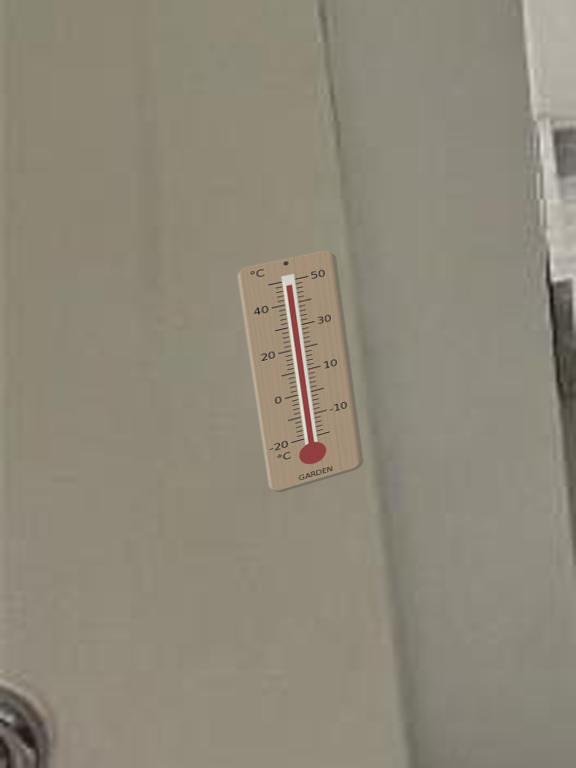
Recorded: value=48 unit=°C
